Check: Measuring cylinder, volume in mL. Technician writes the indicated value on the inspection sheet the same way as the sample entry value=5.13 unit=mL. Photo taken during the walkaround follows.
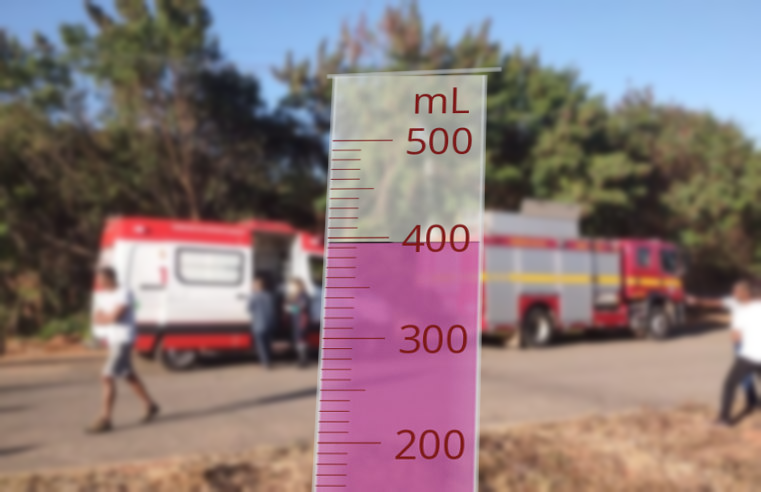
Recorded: value=395 unit=mL
